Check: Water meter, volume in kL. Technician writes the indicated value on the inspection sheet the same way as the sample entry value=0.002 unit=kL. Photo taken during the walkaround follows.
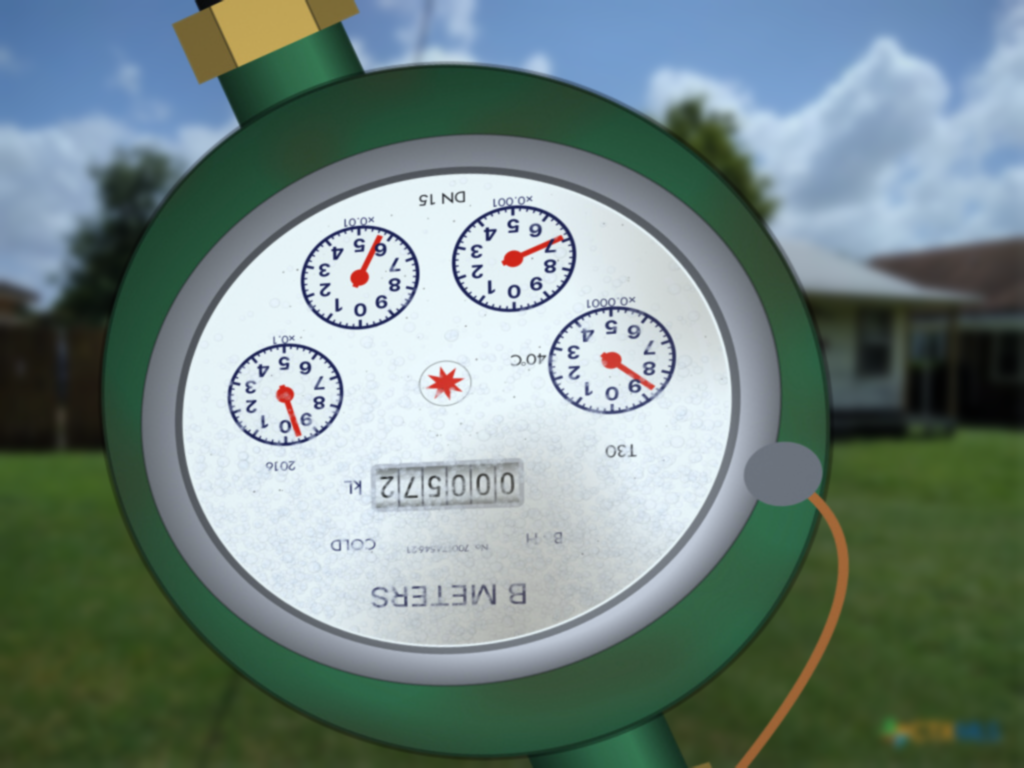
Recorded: value=571.9568 unit=kL
